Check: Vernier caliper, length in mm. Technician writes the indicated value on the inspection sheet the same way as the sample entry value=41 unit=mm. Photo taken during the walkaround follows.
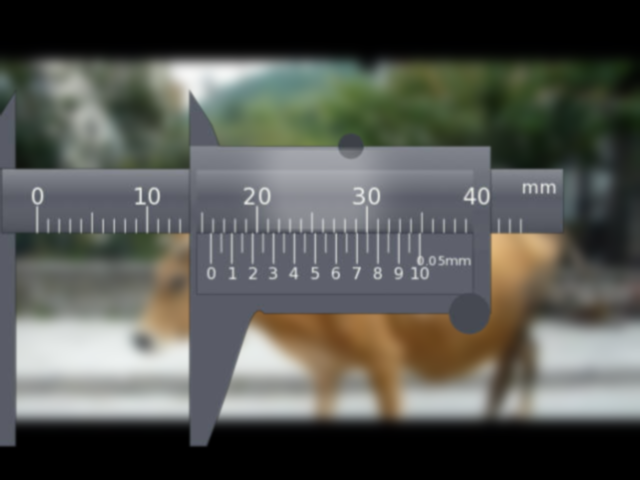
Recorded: value=15.8 unit=mm
